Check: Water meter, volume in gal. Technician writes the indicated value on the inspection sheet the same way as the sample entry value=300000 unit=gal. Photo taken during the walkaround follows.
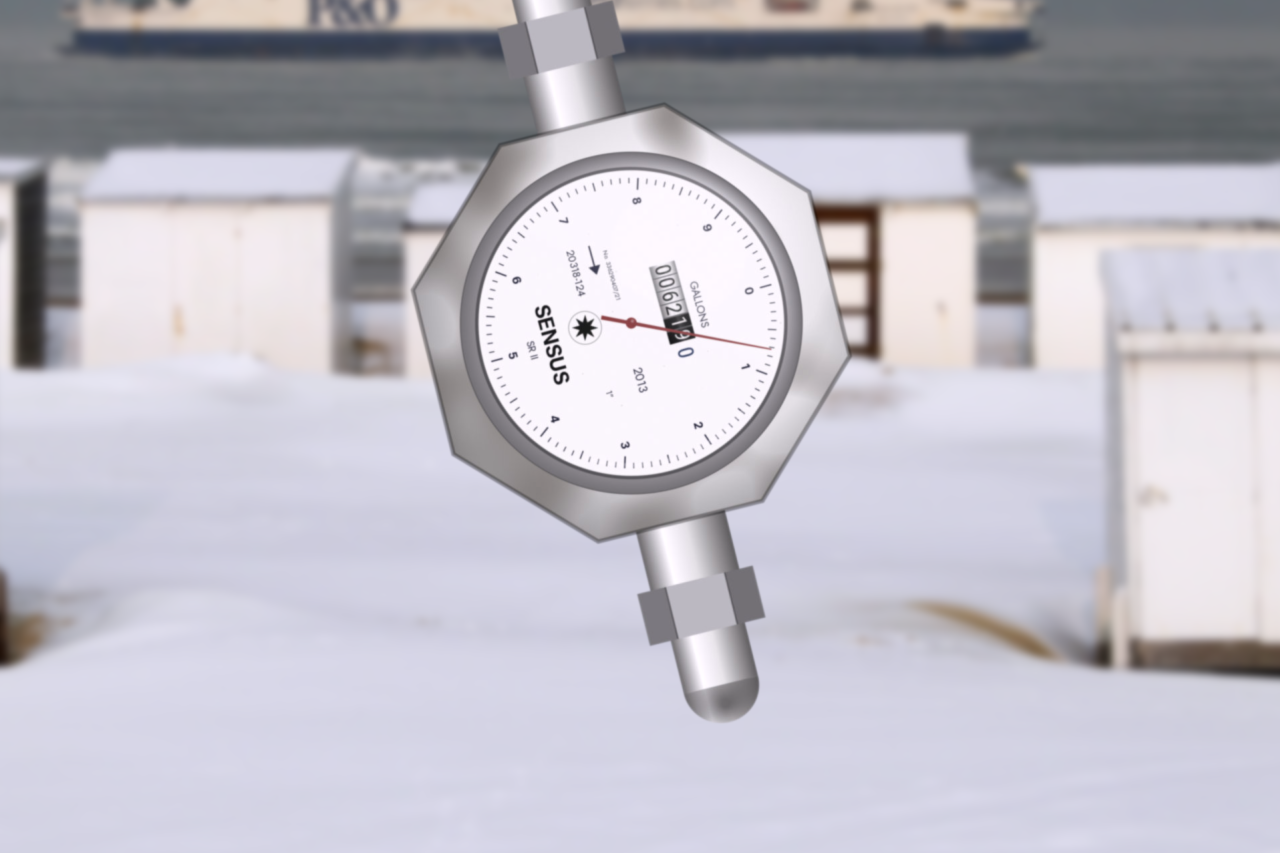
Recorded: value=62190.7 unit=gal
